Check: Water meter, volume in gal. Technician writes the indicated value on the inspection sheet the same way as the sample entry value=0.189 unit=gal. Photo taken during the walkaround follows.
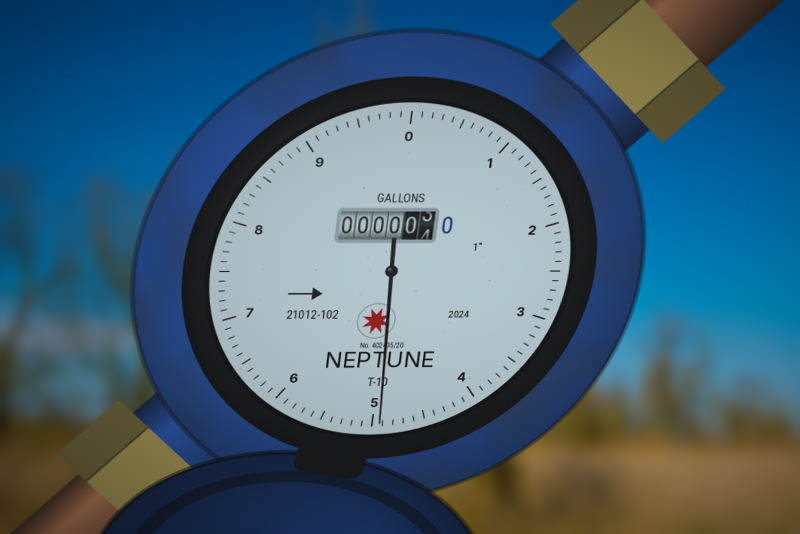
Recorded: value=34.9 unit=gal
